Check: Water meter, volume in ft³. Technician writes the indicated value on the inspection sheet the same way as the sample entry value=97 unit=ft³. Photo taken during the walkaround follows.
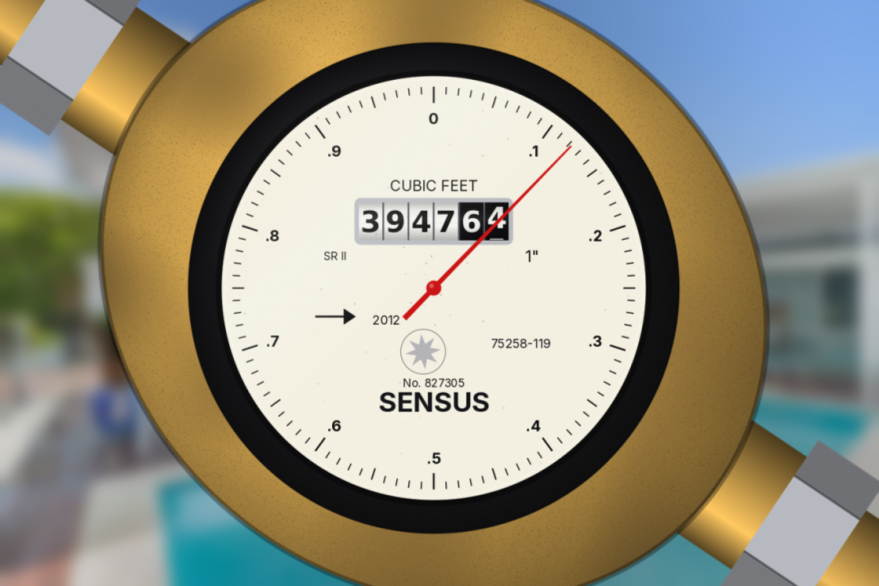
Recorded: value=394764.12 unit=ft³
